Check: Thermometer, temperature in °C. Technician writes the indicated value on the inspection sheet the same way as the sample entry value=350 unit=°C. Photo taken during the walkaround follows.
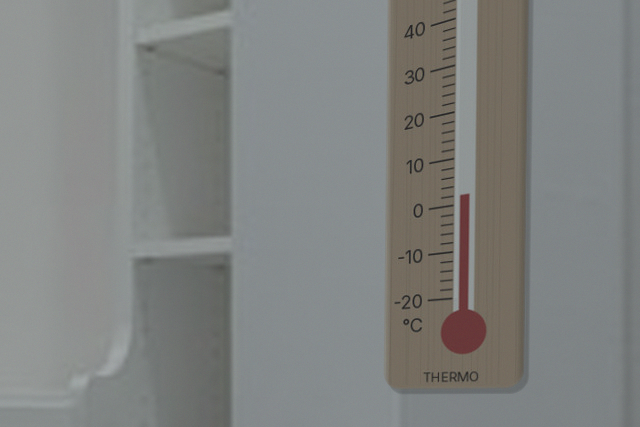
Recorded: value=2 unit=°C
